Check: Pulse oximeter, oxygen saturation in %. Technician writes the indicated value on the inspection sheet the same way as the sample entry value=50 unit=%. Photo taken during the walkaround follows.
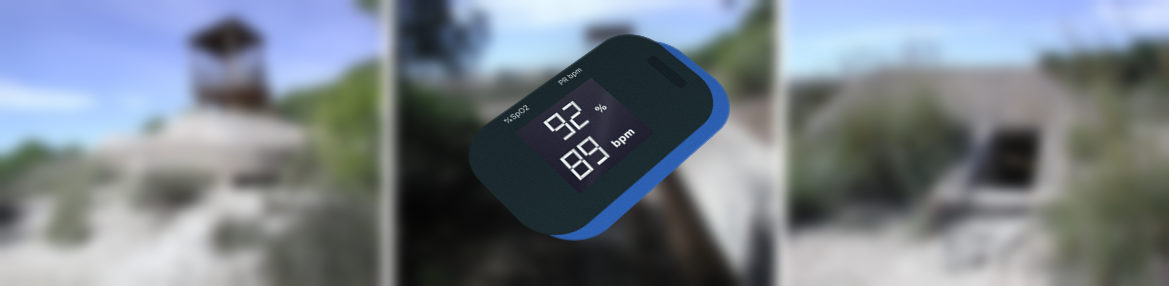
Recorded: value=92 unit=%
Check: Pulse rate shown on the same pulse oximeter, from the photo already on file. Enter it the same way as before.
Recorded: value=89 unit=bpm
